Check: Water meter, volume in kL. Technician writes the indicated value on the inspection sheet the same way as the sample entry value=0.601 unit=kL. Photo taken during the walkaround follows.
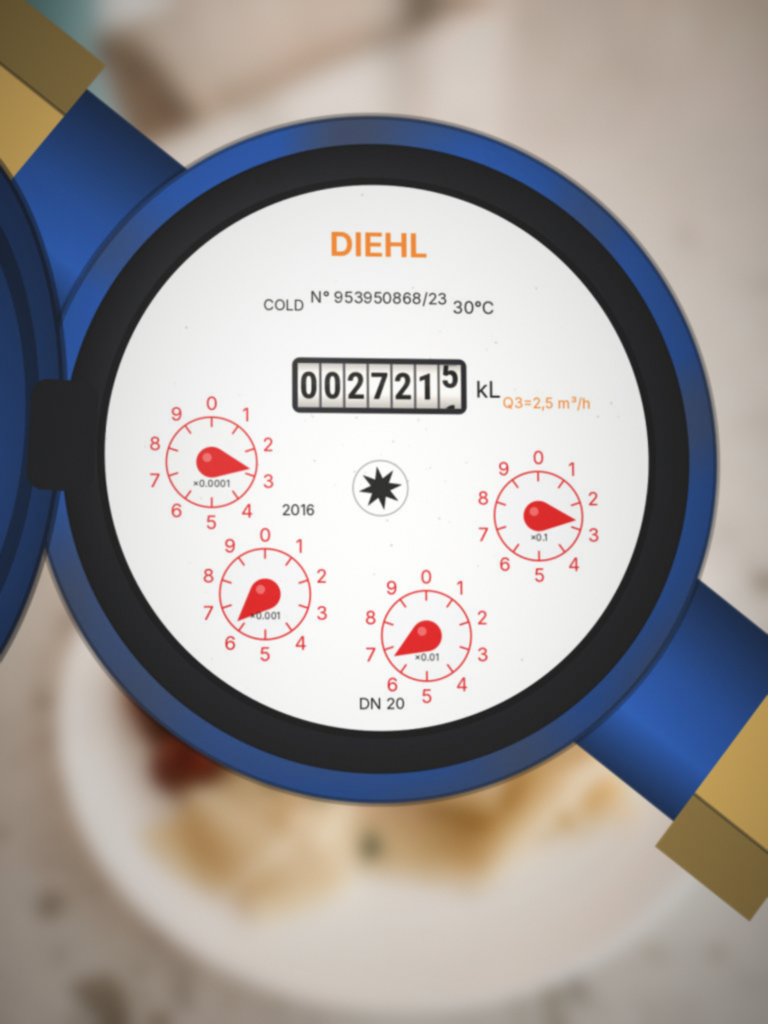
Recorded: value=27215.2662 unit=kL
